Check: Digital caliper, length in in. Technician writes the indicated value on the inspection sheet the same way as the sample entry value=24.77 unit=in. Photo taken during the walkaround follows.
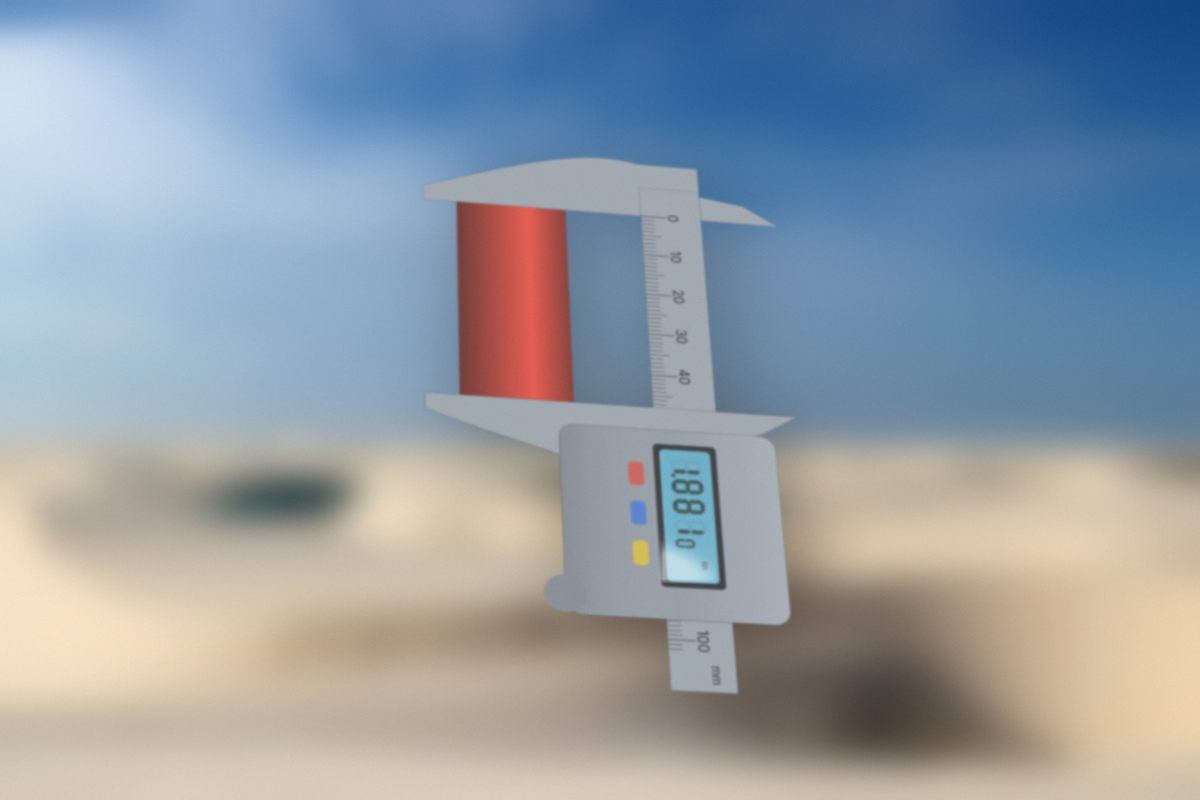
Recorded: value=1.8810 unit=in
